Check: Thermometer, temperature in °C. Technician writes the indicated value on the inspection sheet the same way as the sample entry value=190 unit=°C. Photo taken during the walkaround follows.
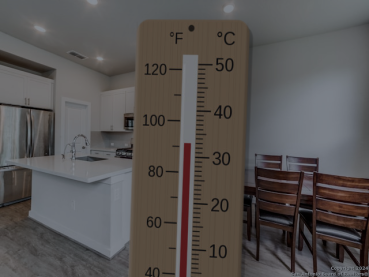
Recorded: value=33 unit=°C
